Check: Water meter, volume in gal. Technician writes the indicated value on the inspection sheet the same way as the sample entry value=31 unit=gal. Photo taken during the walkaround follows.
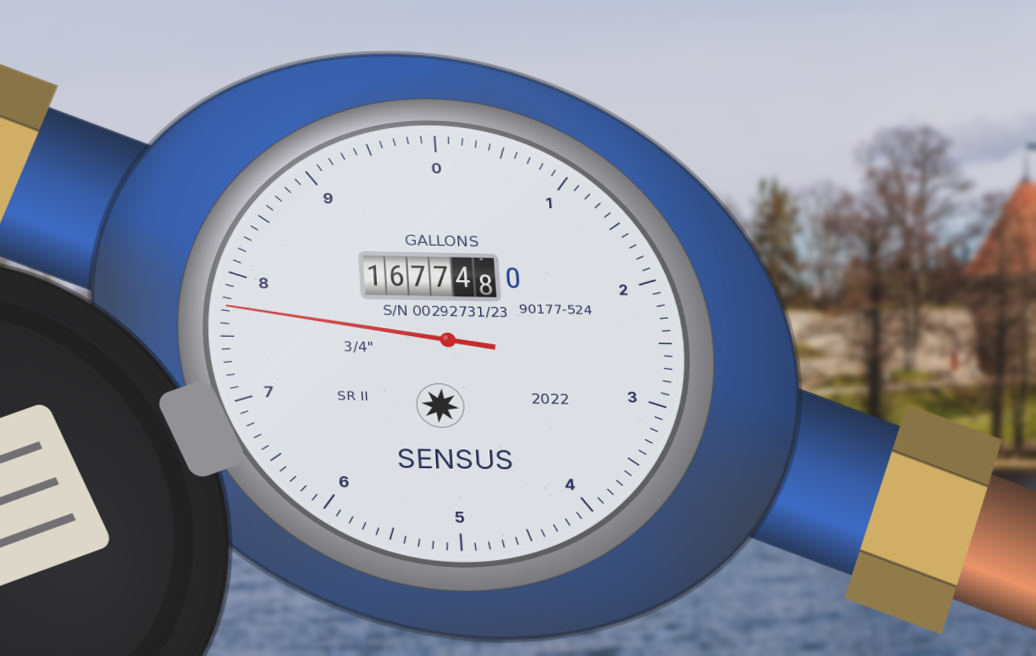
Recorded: value=1677477.7 unit=gal
